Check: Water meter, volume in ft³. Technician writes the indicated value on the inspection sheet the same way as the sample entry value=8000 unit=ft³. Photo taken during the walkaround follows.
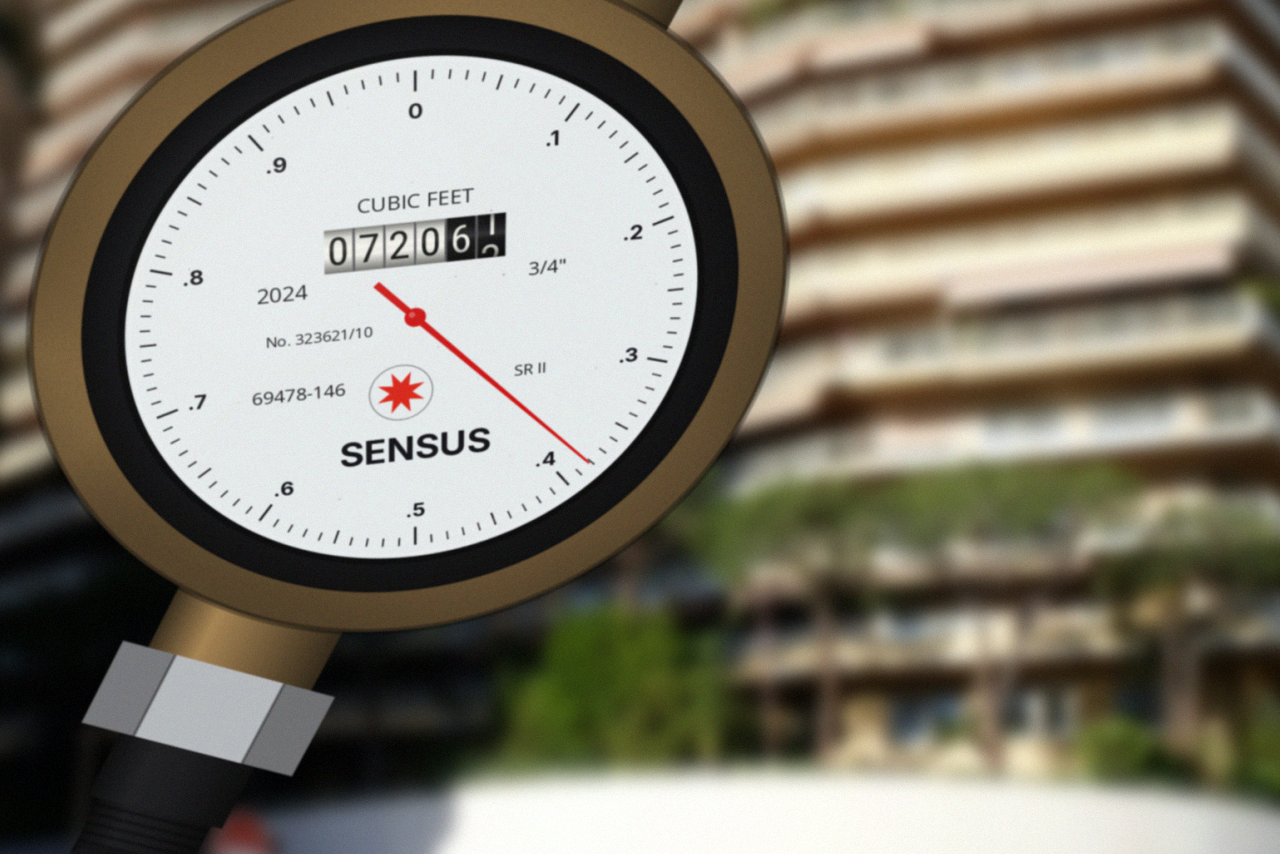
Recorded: value=72061.38 unit=ft³
